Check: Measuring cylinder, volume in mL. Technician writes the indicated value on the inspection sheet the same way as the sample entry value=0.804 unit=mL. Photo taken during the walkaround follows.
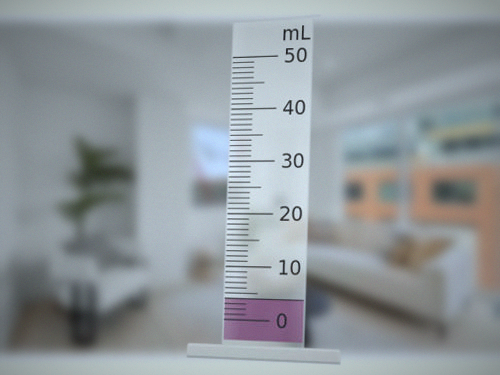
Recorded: value=4 unit=mL
